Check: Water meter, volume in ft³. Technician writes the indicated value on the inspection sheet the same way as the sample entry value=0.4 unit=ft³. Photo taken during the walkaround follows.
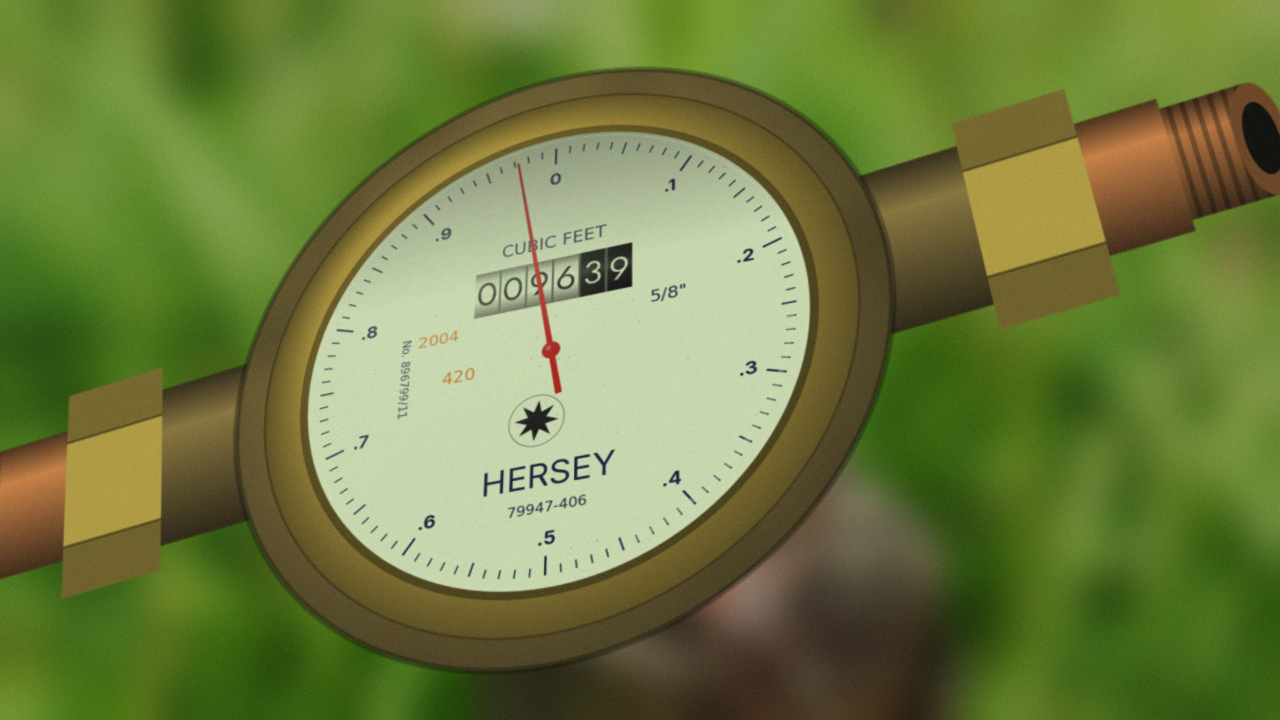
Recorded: value=9638.97 unit=ft³
